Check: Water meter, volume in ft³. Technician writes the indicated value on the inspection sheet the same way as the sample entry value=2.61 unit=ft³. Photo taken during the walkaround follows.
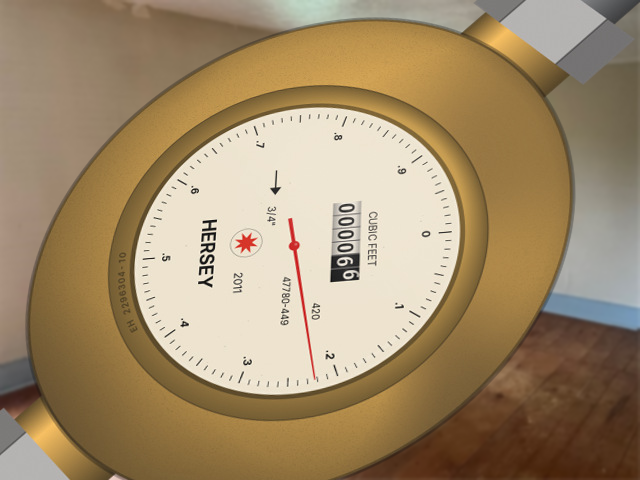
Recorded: value=66.22 unit=ft³
